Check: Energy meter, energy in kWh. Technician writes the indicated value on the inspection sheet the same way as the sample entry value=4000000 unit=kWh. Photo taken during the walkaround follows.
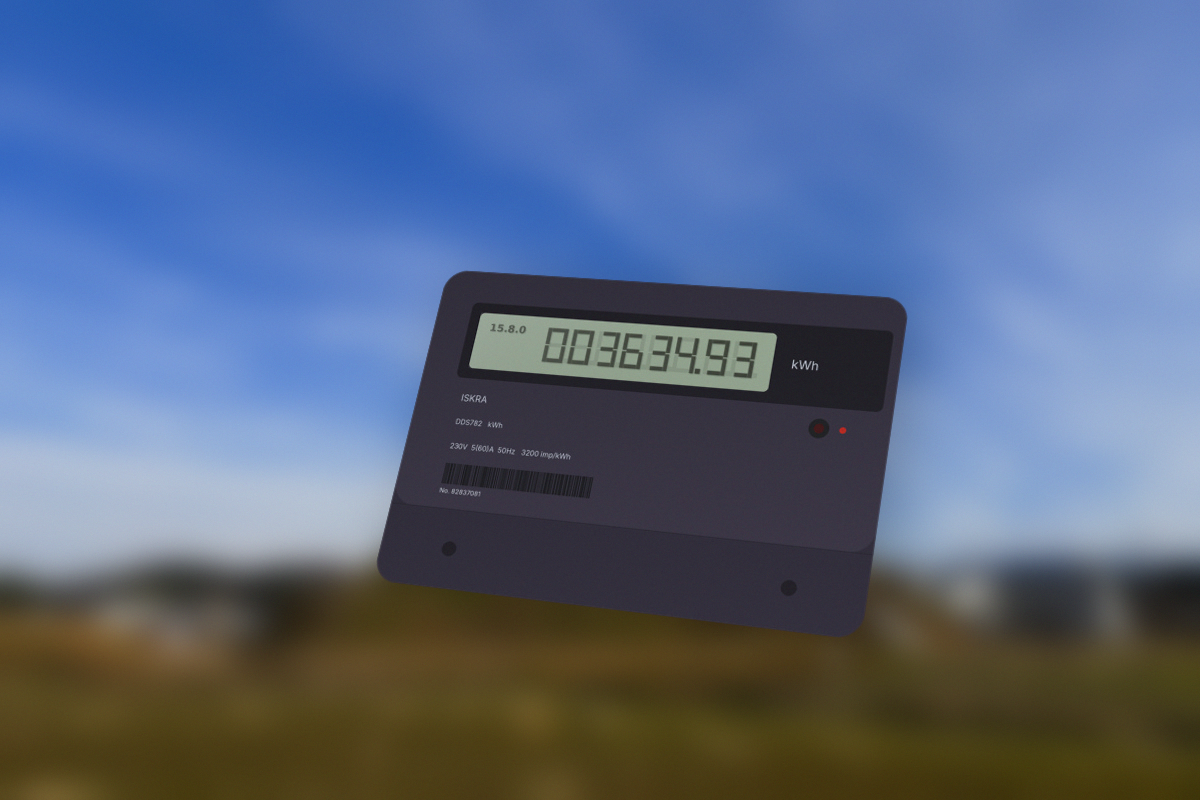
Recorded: value=3634.93 unit=kWh
